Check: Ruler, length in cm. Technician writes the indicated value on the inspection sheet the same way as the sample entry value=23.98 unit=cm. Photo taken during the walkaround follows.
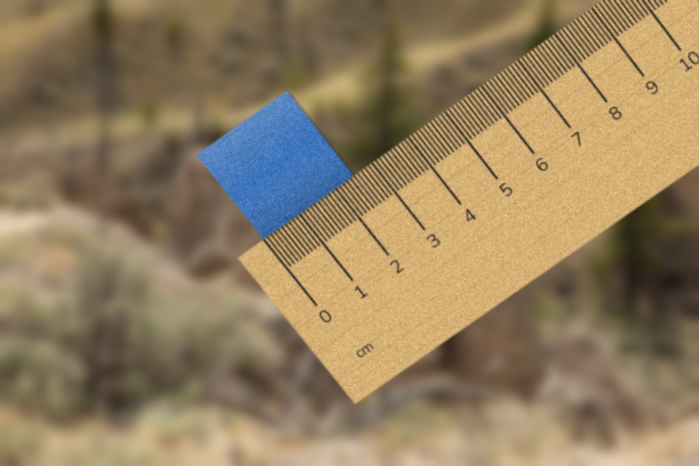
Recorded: value=2.5 unit=cm
